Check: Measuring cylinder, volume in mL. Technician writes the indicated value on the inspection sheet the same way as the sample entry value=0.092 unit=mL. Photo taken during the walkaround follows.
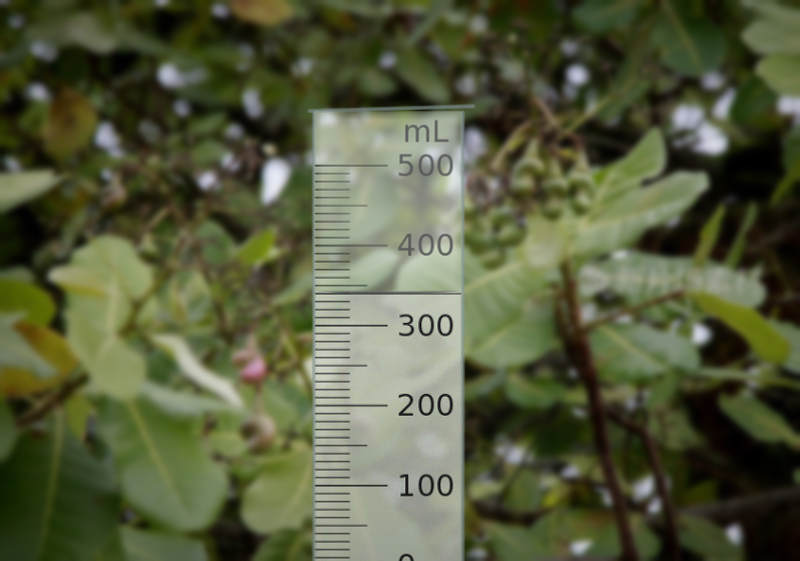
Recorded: value=340 unit=mL
